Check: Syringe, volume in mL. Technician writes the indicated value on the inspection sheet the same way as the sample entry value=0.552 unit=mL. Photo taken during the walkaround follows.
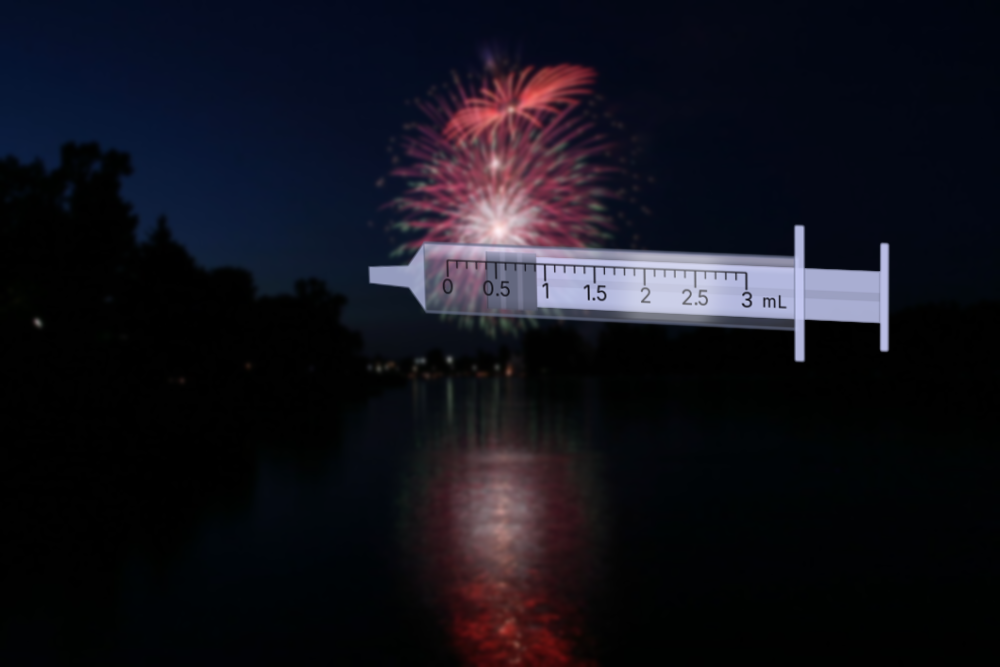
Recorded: value=0.4 unit=mL
